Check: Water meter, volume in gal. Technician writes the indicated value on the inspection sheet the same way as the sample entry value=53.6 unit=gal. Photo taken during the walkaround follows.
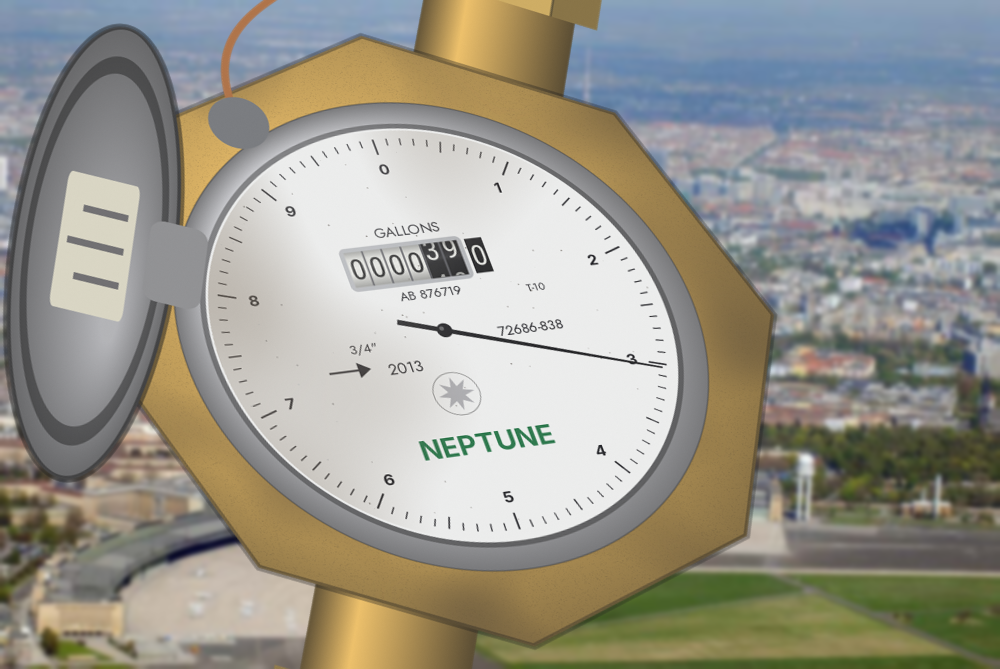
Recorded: value=393.0 unit=gal
